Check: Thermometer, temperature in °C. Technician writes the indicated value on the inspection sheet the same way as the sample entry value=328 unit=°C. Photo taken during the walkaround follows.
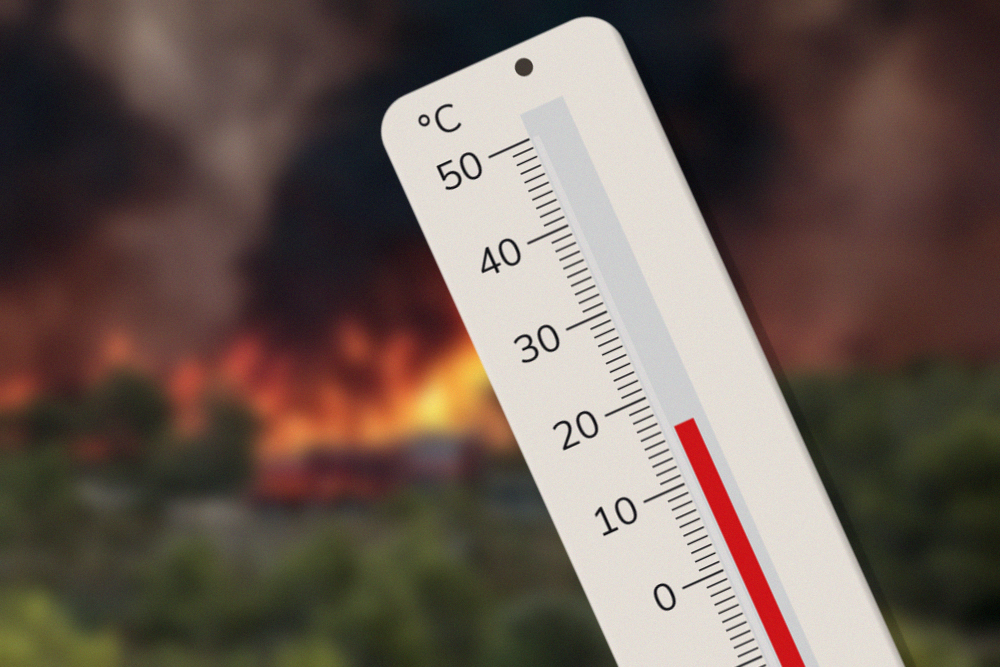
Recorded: value=16 unit=°C
